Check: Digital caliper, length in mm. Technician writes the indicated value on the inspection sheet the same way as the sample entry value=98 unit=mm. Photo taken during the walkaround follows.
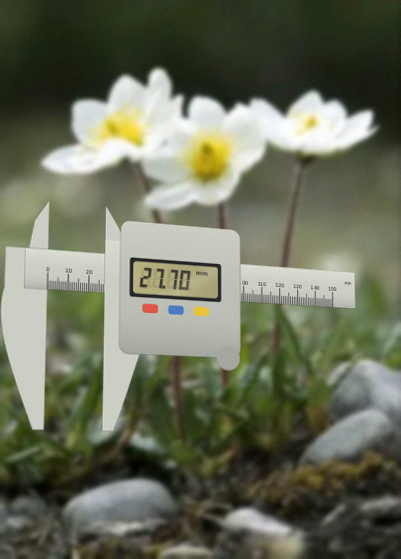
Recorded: value=27.70 unit=mm
